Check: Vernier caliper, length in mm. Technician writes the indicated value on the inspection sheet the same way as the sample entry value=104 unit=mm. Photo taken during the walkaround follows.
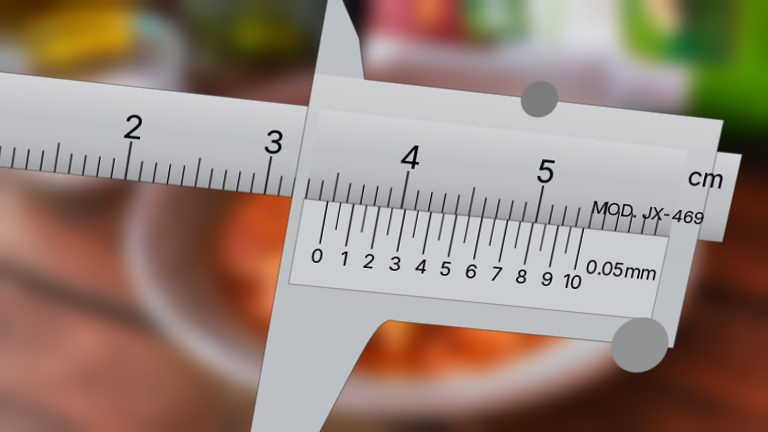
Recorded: value=34.6 unit=mm
